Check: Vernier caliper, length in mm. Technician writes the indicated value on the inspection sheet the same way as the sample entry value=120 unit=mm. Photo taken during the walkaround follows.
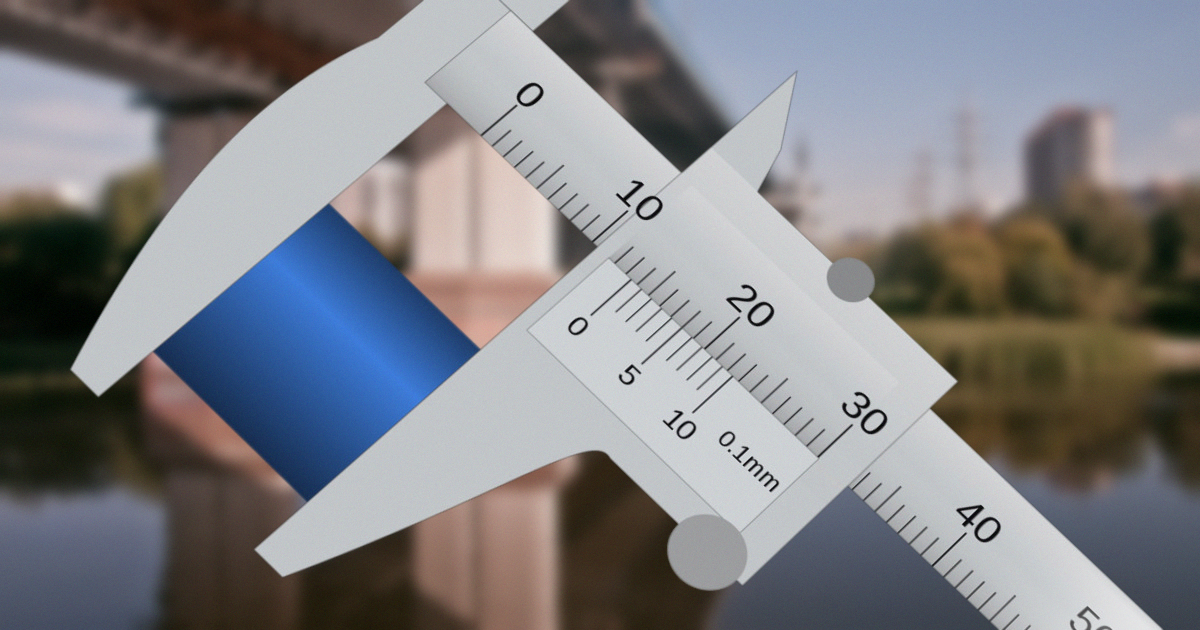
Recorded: value=13.5 unit=mm
